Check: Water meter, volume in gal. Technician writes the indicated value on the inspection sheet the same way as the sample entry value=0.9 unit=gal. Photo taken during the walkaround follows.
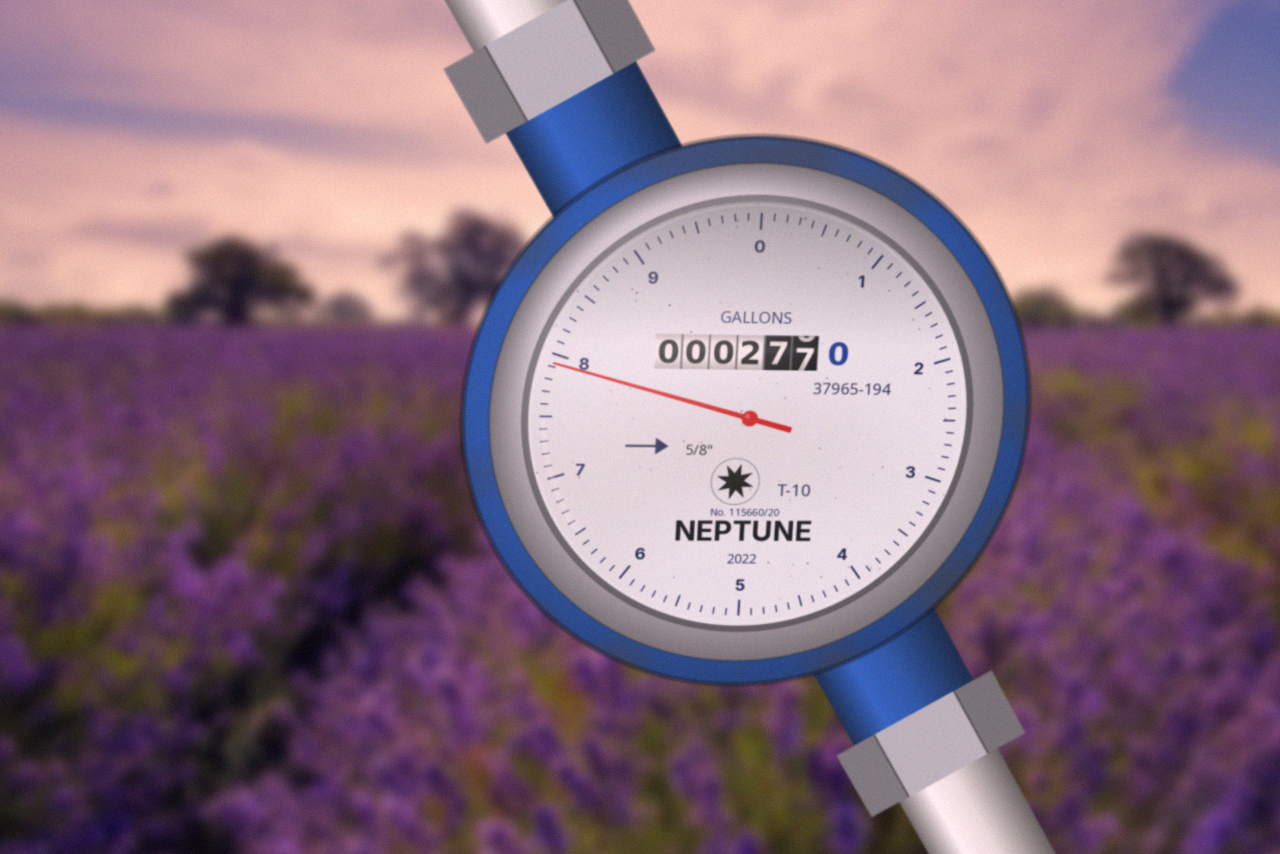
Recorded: value=2767.9 unit=gal
